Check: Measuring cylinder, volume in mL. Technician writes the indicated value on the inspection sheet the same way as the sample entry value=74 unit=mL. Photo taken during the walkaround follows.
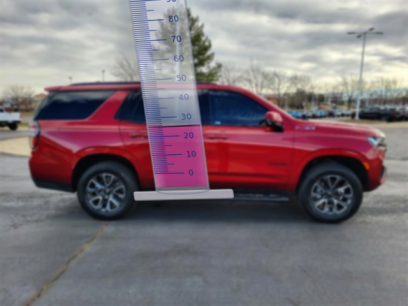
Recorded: value=25 unit=mL
